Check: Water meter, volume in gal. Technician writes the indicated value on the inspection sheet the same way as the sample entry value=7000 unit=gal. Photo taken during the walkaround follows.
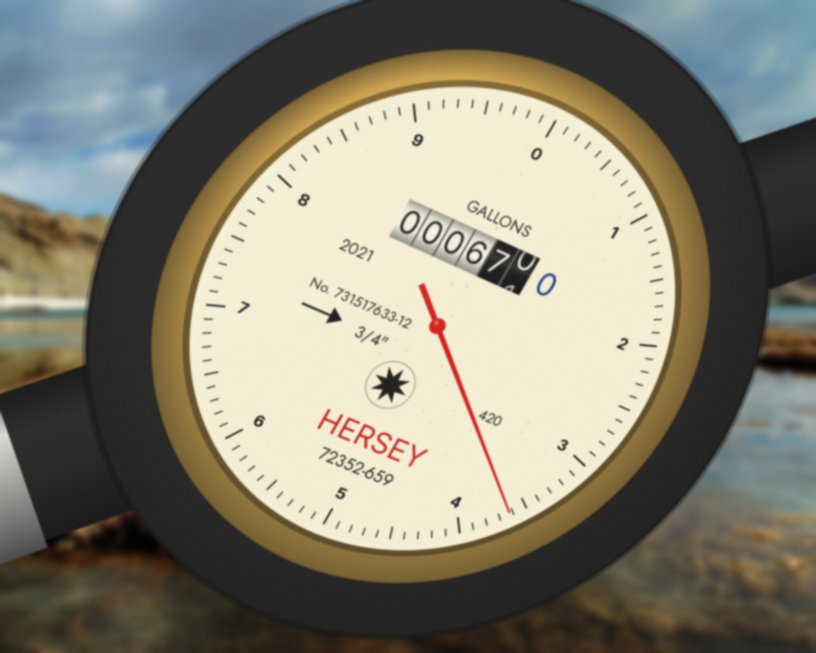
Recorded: value=6703.6 unit=gal
